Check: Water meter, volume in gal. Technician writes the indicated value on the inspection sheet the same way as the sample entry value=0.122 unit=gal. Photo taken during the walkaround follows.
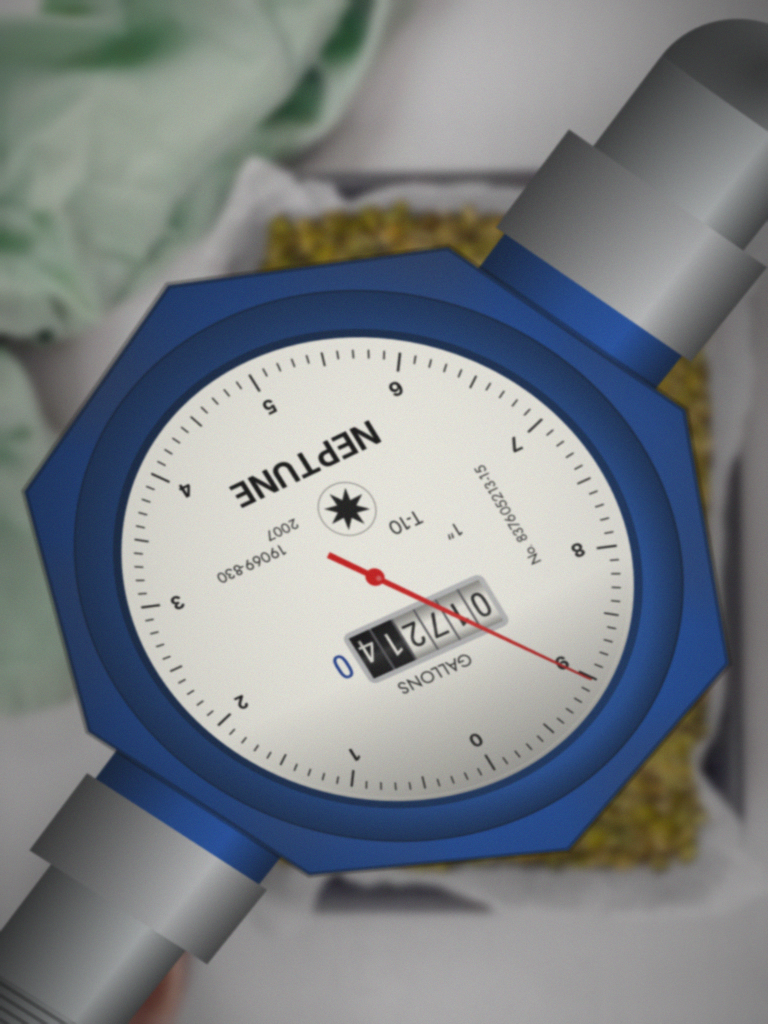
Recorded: value=172139.0 unit=gal
